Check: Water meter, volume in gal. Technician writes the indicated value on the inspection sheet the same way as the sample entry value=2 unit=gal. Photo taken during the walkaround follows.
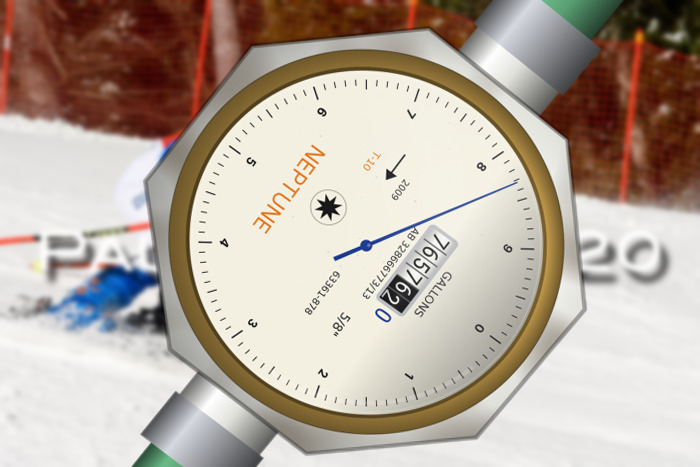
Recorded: value=7657618.3 unit=gal
